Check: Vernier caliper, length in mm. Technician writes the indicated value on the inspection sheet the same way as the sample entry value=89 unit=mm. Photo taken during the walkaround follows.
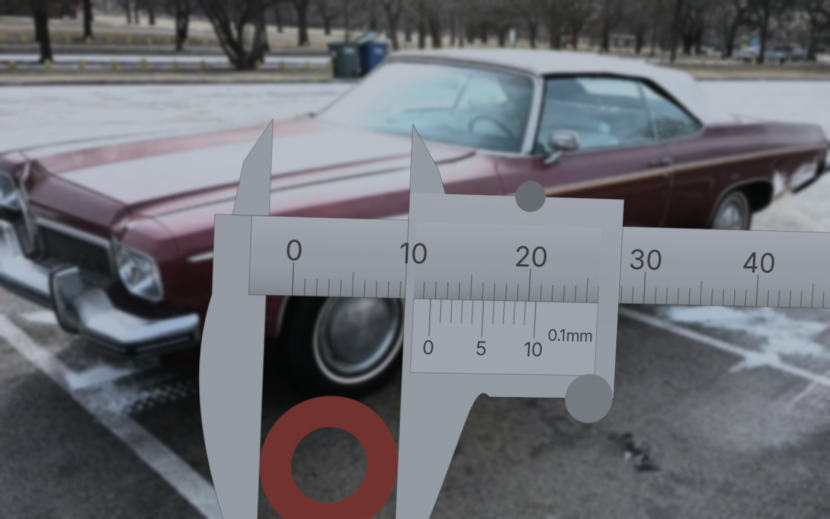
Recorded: value=11.6 unit=mm
